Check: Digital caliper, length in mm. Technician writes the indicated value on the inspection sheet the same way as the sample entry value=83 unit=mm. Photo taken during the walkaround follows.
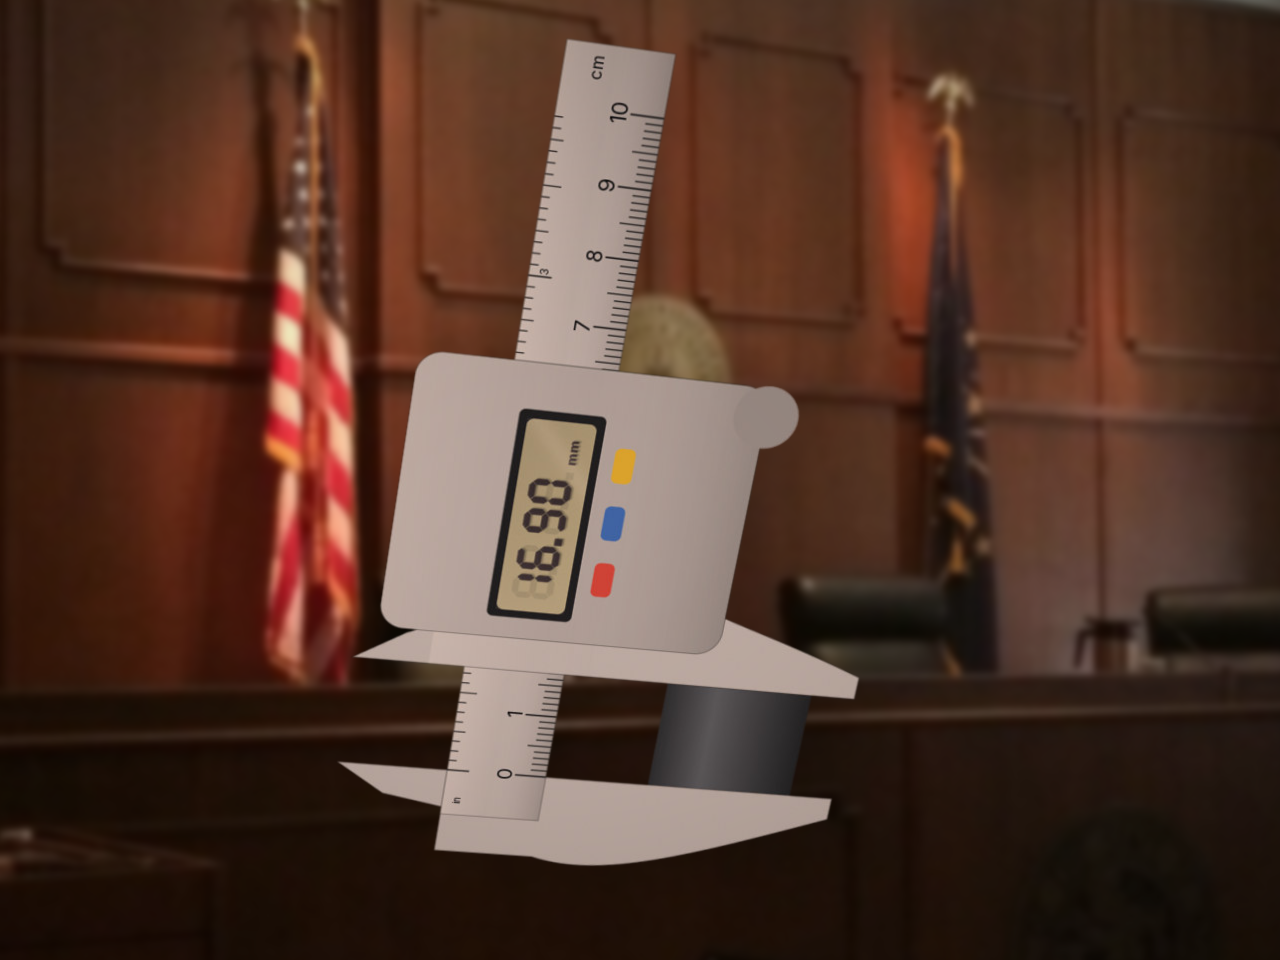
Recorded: value=16.90 unit=mm
